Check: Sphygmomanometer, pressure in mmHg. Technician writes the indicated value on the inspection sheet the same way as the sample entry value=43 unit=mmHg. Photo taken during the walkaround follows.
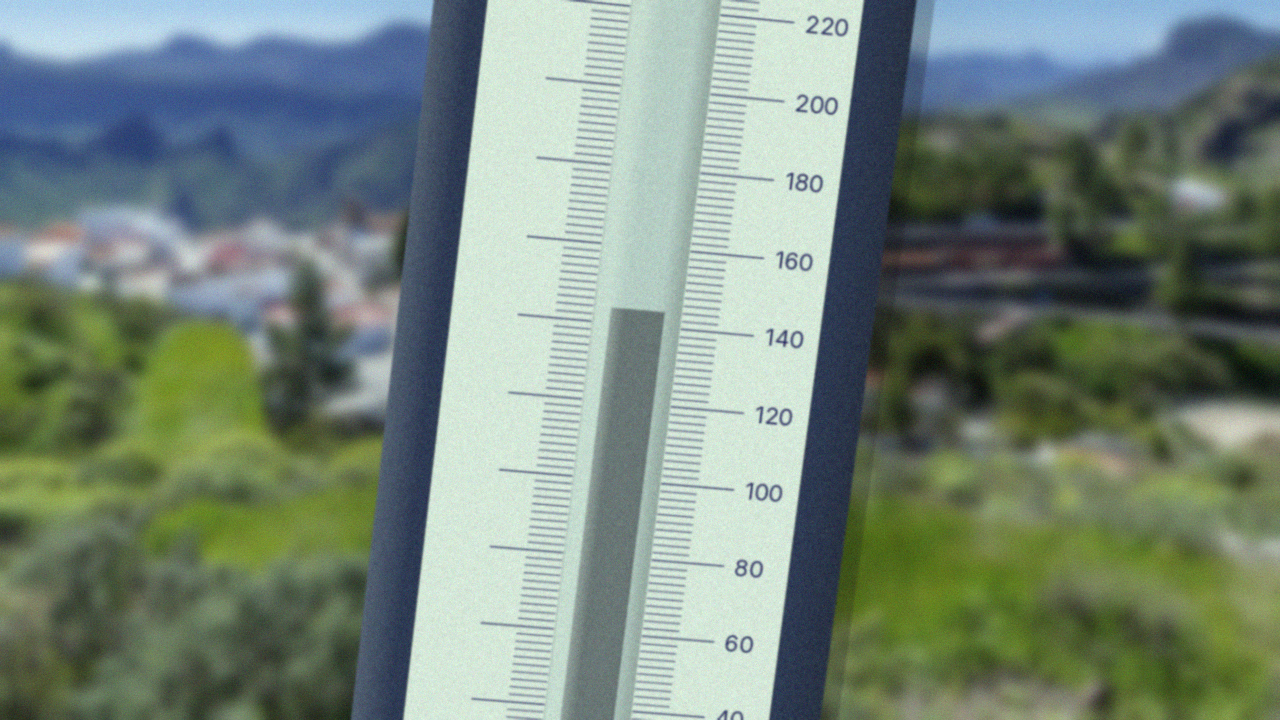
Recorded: value=144 unit=mmHg
